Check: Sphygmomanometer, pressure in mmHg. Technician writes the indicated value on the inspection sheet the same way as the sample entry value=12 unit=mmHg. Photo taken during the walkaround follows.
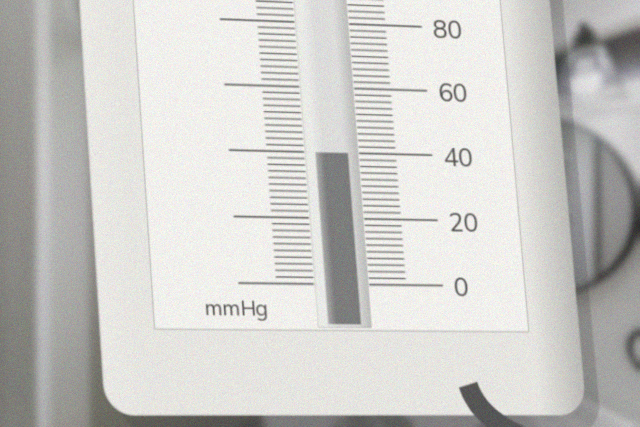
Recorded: value=40 unit=mmHg
